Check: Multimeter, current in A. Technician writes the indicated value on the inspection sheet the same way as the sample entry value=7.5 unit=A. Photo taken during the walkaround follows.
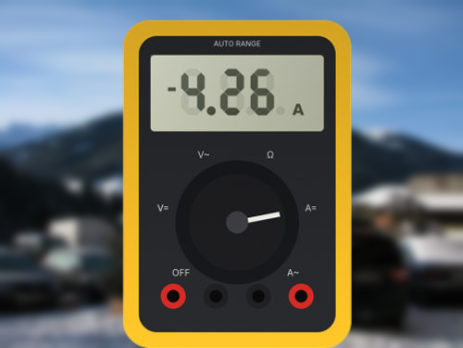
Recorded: value=-4.26 unit=A
